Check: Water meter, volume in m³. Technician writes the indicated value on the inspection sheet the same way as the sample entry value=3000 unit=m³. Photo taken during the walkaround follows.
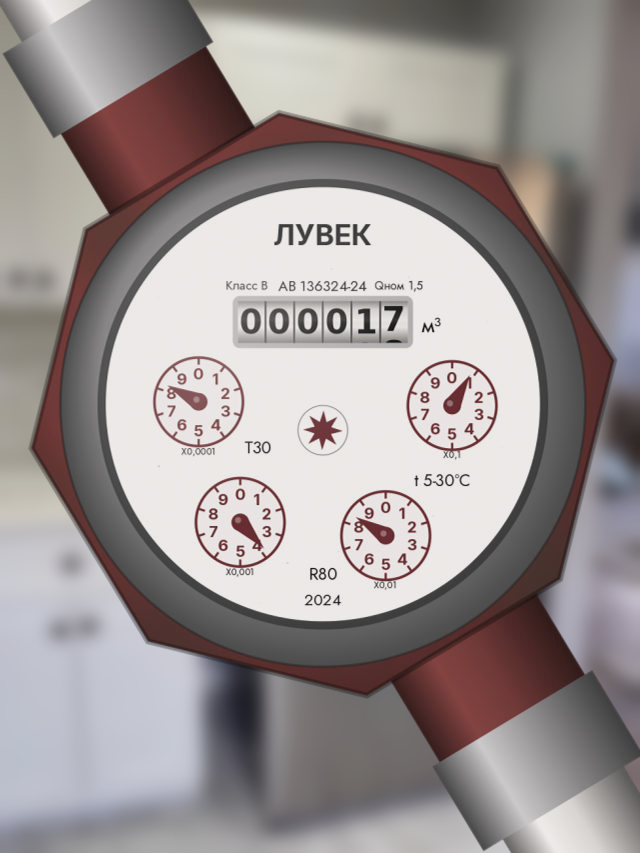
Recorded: value=17.0838 unit=m³
